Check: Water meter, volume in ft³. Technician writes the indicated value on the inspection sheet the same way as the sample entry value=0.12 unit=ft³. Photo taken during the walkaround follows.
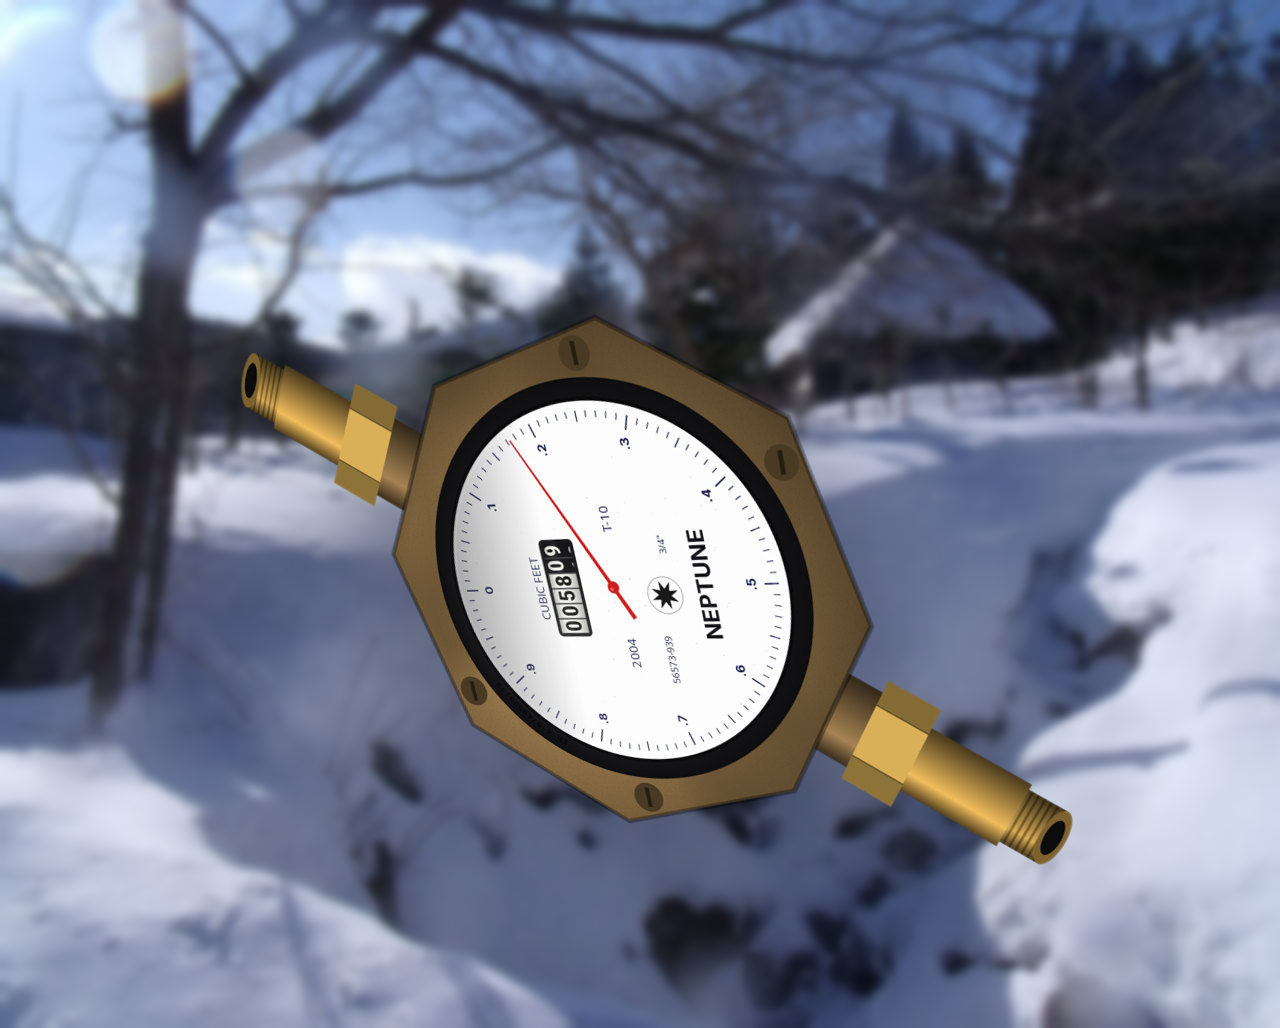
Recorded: value=5809.17 unit=ft³
